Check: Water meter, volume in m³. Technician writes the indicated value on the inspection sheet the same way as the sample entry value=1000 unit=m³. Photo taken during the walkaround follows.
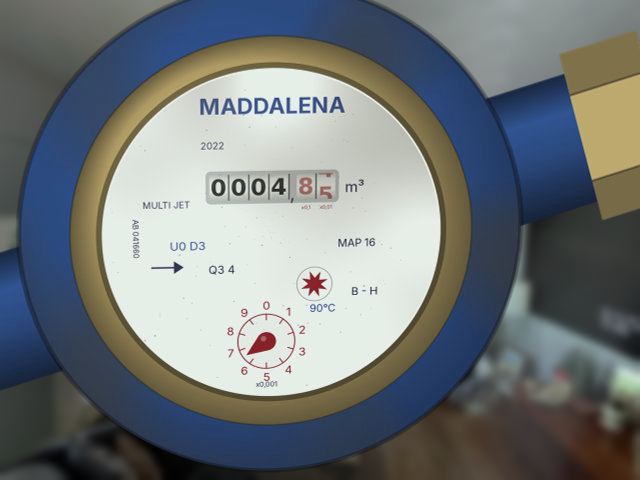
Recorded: value=4.846 unit=m³
